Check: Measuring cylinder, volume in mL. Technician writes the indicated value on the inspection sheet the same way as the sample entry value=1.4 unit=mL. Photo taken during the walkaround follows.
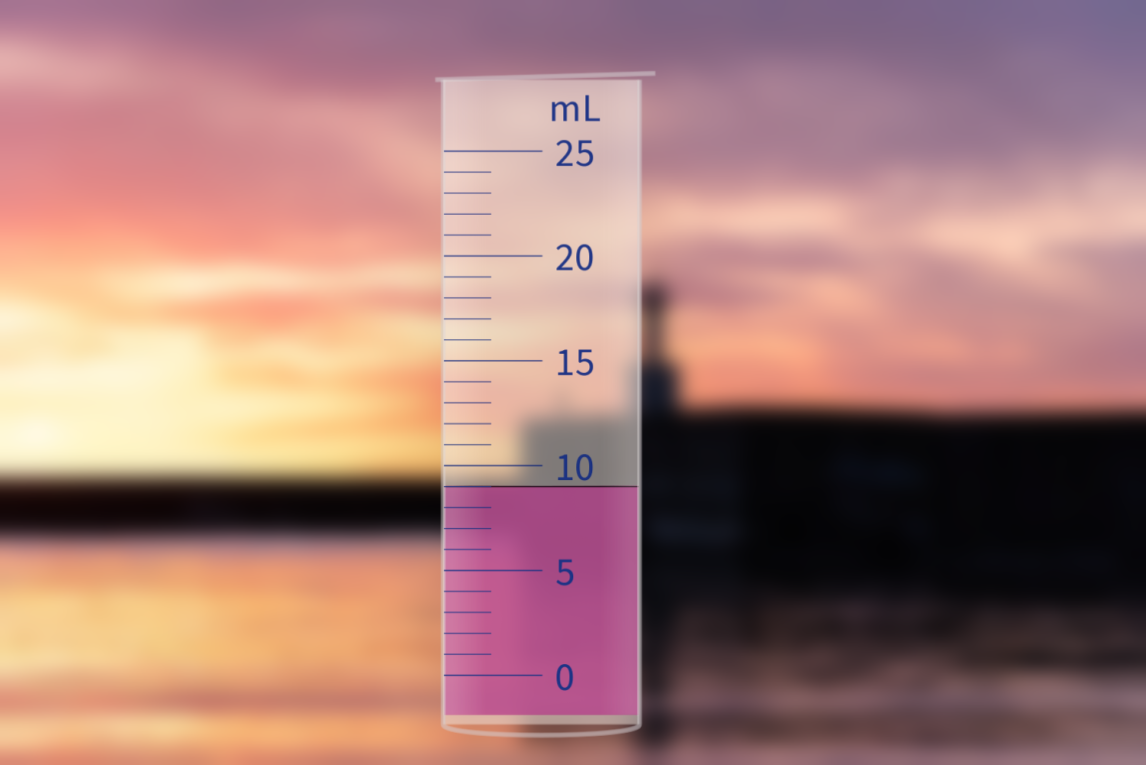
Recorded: value=9 unit=mL
